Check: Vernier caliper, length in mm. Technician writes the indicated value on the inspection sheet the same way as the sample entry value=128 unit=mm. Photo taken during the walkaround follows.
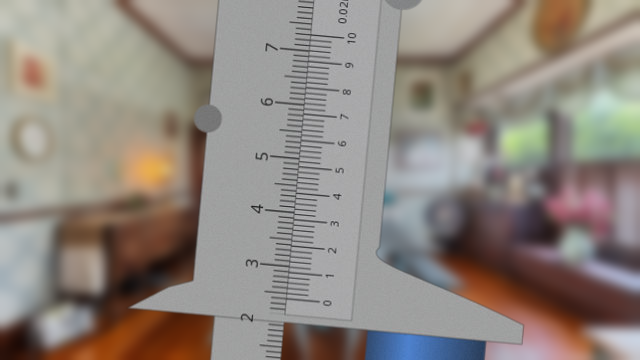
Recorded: value=24.0 unit=mm
